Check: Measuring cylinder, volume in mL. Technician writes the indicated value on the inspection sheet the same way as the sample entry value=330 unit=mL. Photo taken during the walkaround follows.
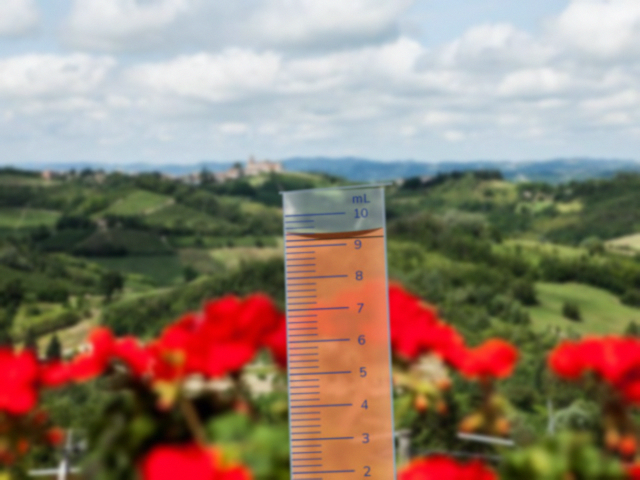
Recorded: value=9.2 unit=mL
